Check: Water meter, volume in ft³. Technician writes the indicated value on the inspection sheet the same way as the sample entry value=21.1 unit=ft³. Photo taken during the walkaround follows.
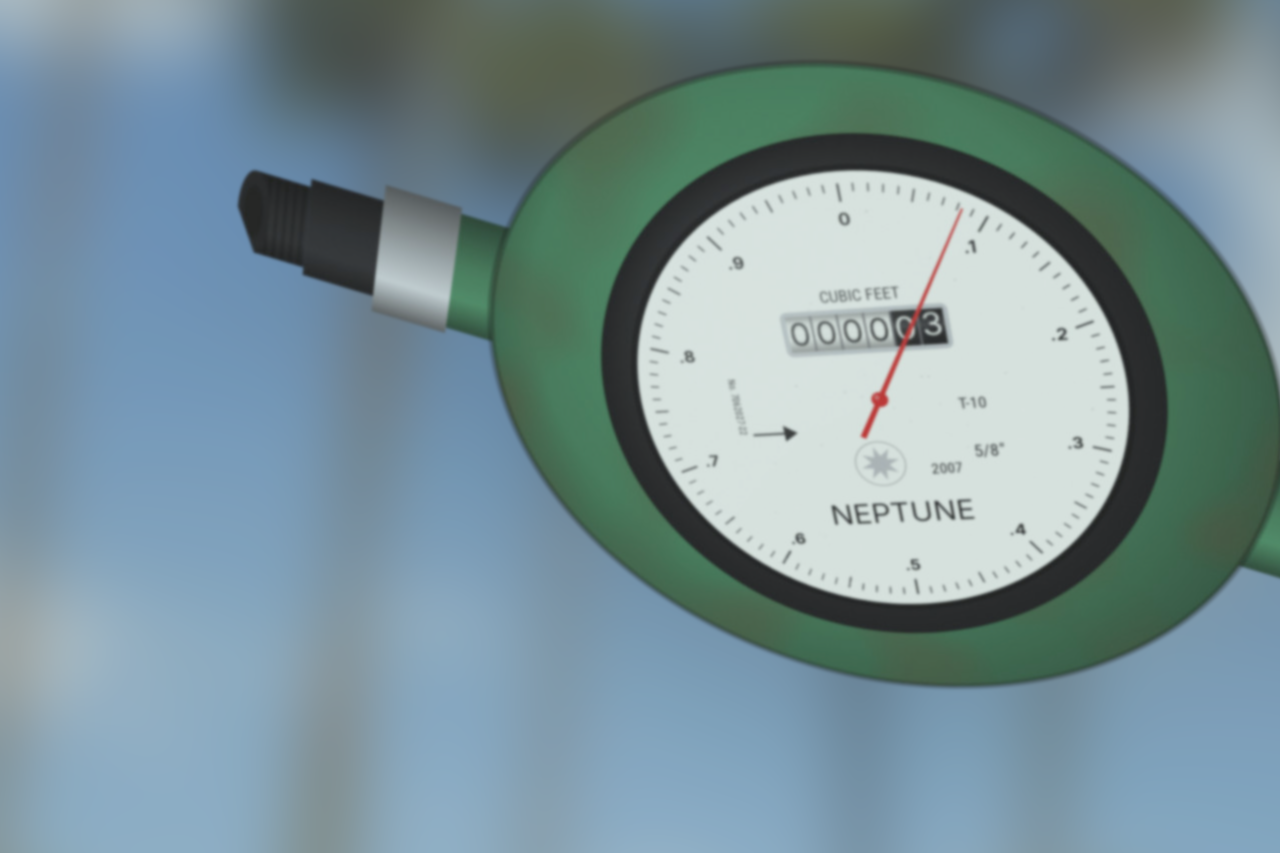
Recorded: value=3.08 unit=ft³
